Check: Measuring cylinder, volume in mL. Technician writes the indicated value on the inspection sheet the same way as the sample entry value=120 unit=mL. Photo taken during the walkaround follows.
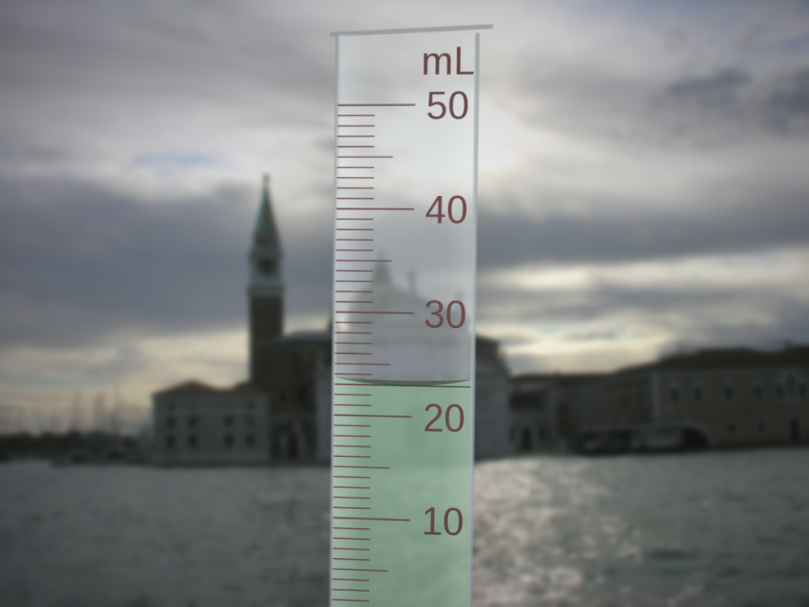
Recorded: value=23 unit=mL
